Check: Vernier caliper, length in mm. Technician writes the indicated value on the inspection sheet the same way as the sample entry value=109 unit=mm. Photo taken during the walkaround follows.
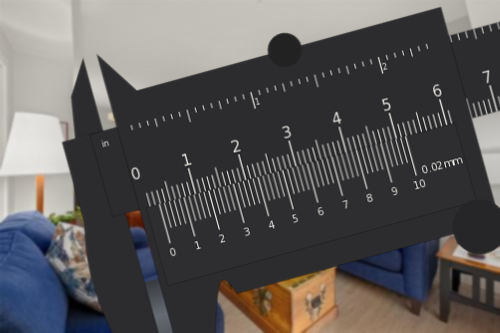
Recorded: value=2.8 unit=mm
